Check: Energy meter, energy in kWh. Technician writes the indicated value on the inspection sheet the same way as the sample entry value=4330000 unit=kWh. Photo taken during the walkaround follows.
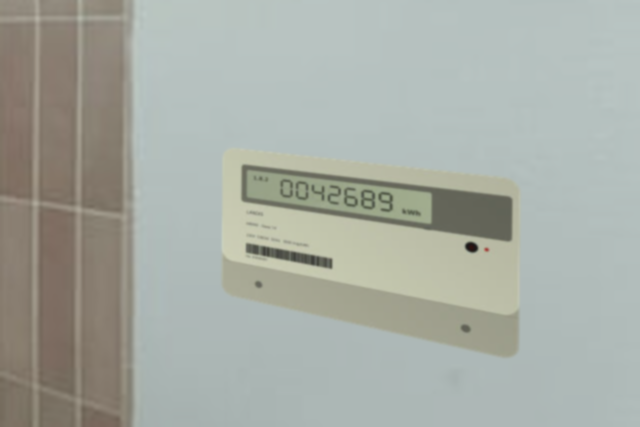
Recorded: value=42689 unit=kWh
